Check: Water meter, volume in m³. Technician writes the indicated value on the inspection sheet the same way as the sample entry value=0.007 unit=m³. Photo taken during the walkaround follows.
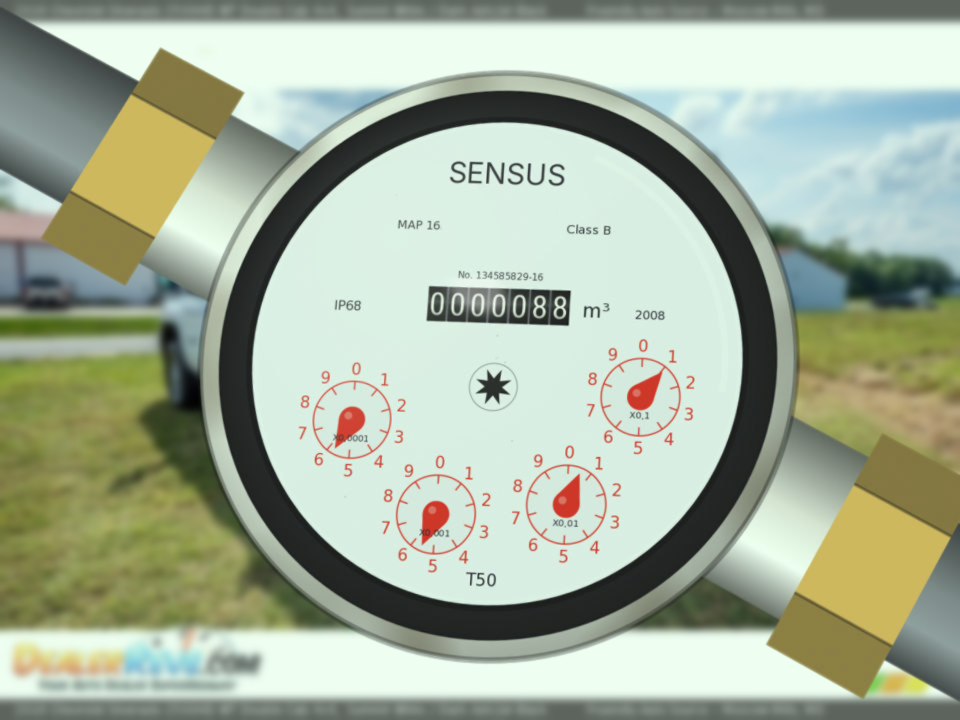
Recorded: value=88.1055 unit=m³
